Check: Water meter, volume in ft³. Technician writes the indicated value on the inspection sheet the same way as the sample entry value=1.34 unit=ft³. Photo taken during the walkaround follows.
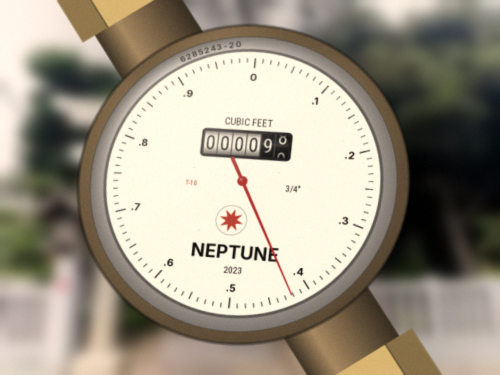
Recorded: value=98.42 unit=ft³
